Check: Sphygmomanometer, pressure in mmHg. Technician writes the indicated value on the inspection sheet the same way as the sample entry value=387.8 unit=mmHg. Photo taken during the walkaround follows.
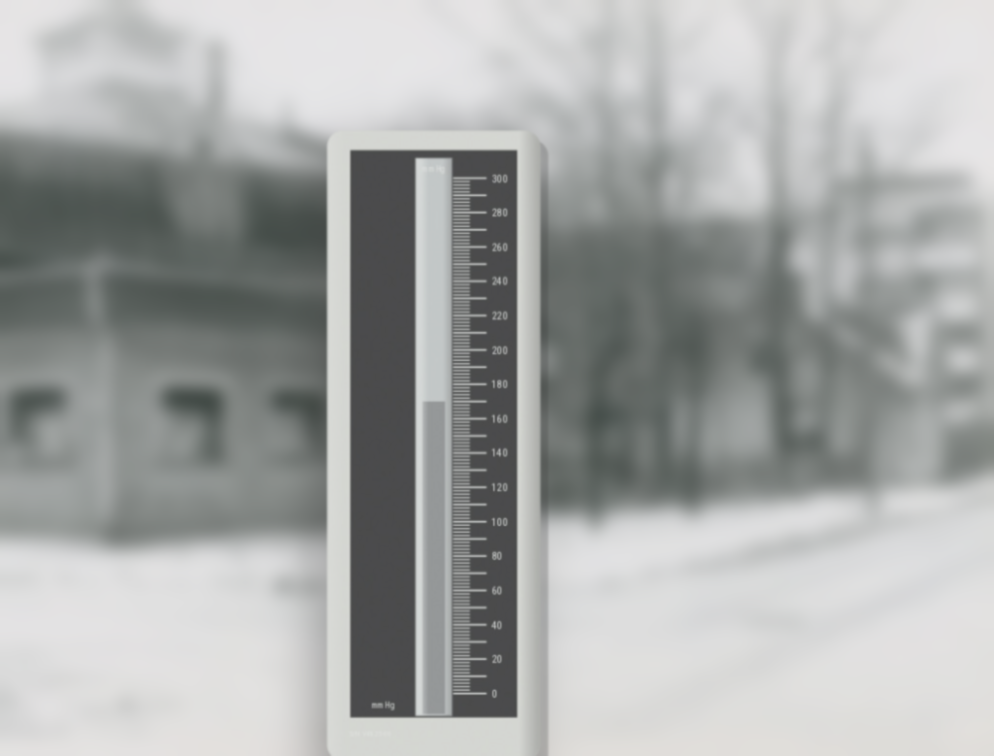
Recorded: value=170 unit=mmHg
